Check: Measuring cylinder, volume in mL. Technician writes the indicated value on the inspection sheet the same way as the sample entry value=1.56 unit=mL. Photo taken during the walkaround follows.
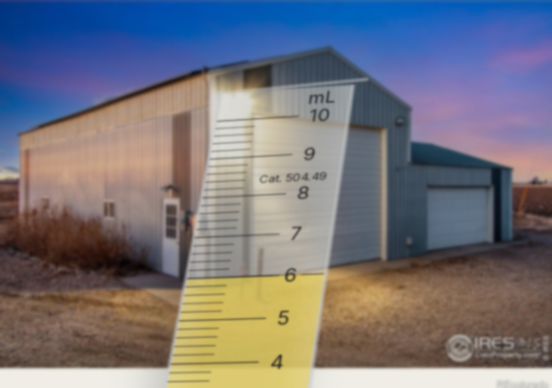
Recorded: value=6 unit=mL
